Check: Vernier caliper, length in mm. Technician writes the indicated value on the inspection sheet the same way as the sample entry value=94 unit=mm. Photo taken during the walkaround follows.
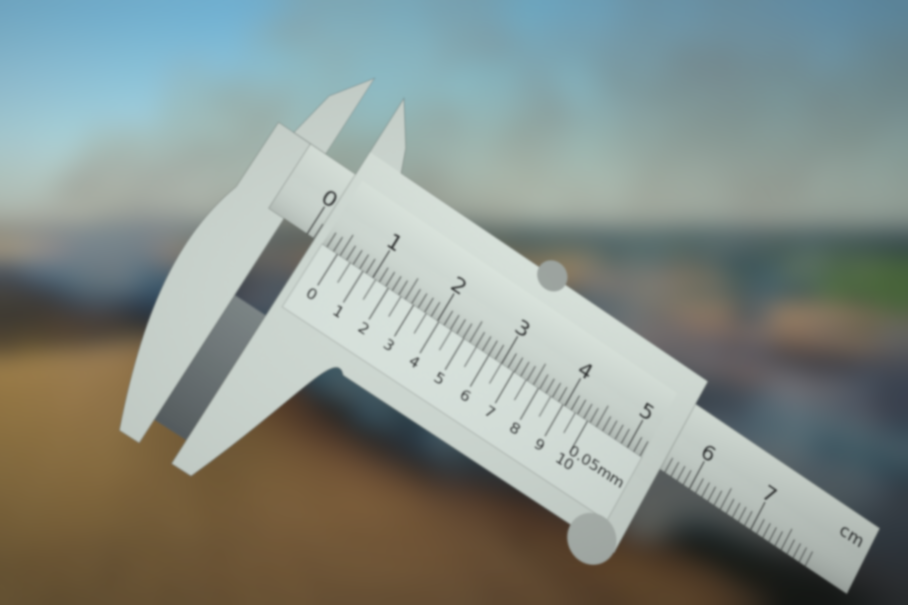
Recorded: value=4.6 unit=mm
